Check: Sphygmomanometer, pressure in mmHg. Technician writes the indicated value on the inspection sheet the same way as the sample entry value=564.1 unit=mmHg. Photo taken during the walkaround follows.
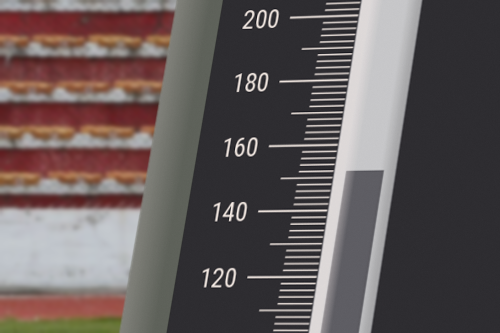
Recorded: value=152 unit=mmHg
